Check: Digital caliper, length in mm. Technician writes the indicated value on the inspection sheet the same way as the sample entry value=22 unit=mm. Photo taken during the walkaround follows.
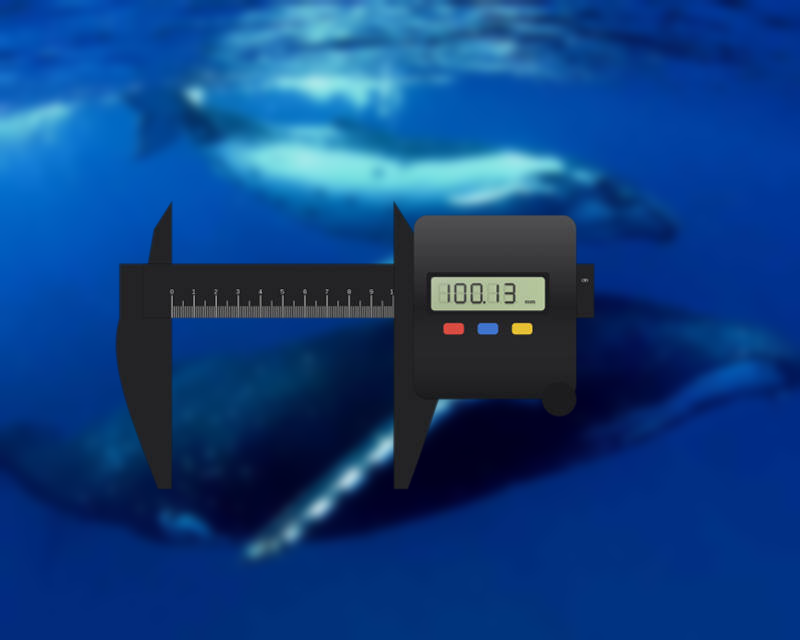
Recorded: value=100.13 unit=mm
